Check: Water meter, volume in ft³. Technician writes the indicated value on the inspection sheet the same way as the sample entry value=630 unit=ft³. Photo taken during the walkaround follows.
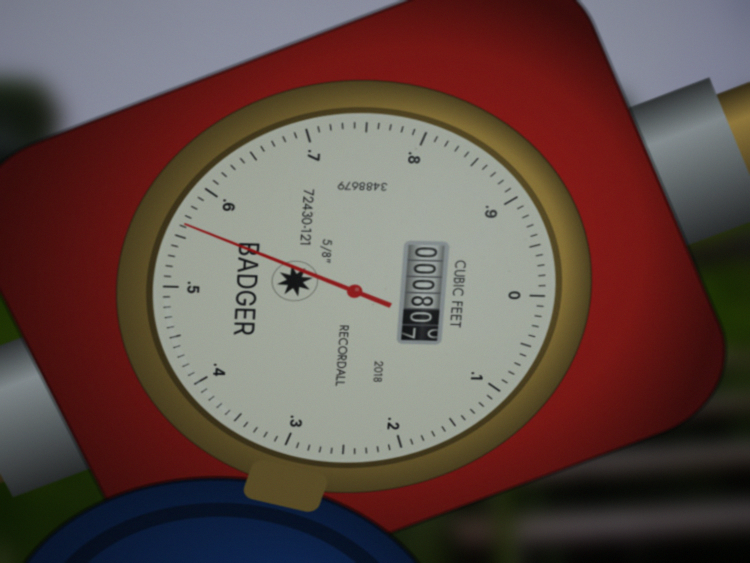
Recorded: value=806.56 unit=ft³
